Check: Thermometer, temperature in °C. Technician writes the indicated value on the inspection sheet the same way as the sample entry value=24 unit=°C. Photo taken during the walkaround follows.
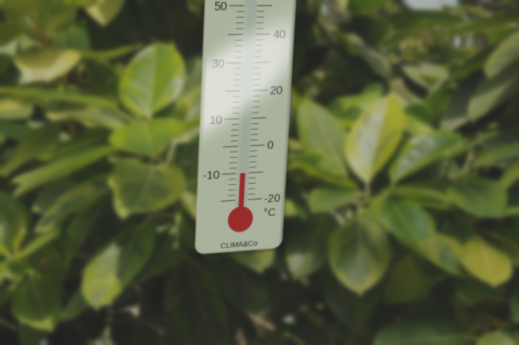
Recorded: value=-10 unit=°C
